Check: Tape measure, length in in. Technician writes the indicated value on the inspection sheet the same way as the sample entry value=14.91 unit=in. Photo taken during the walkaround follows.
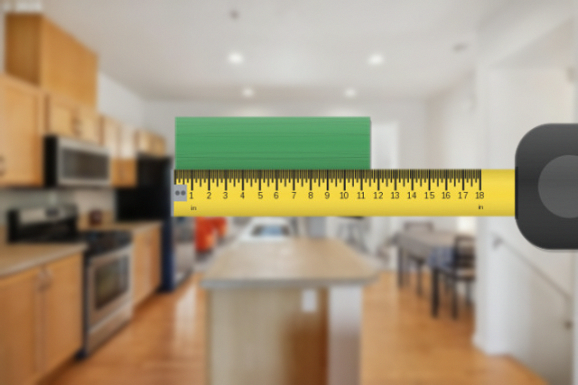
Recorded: value=11.5 unit=in
